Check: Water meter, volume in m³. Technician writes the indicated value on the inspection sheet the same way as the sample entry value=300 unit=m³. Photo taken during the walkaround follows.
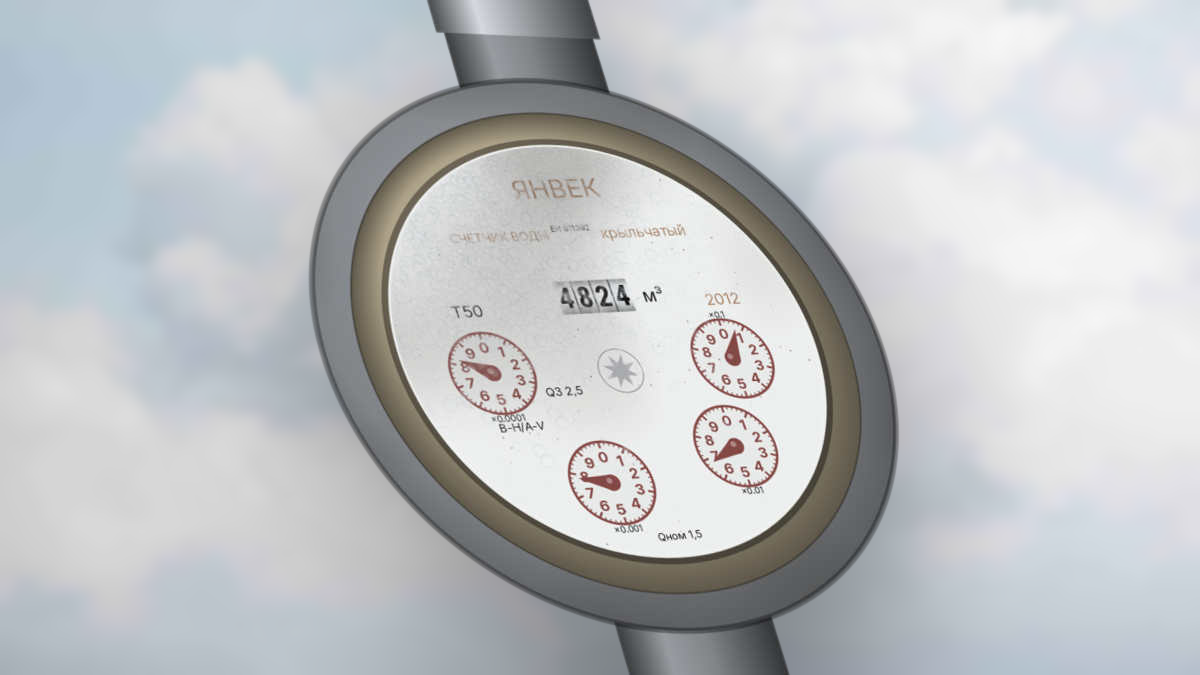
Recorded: value=4824.0678 unit=m³
